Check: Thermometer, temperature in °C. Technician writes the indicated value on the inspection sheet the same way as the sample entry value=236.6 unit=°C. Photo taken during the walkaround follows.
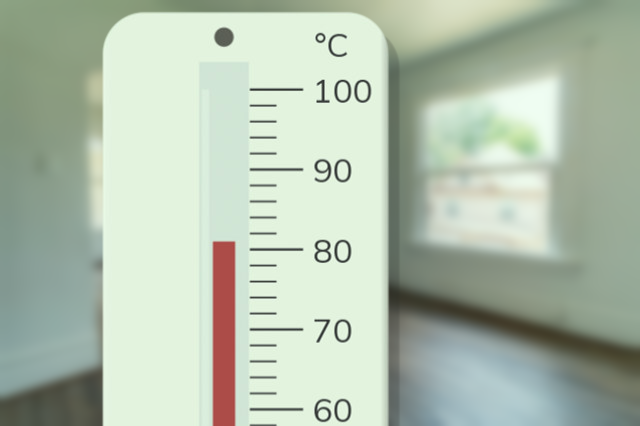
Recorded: value=81 unit=°C
